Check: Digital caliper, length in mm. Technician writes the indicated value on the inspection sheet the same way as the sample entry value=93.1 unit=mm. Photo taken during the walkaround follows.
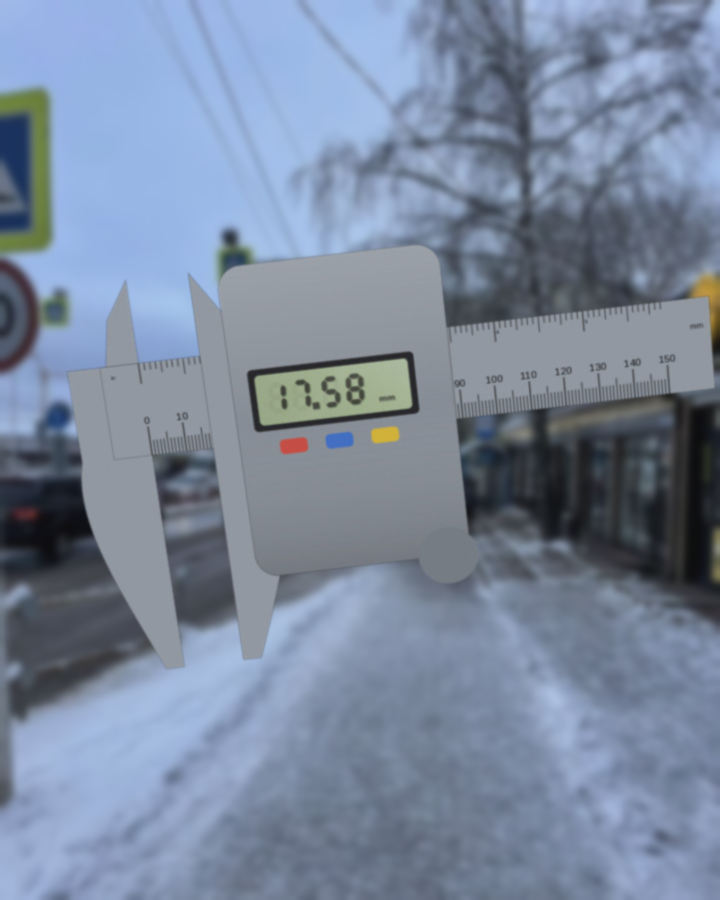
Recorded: value=17.58 unit=mm
